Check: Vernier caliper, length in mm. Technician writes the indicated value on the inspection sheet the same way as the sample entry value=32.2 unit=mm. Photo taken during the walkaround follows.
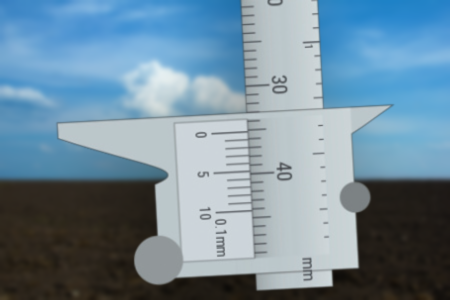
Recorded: value=35.2 unit=mm
